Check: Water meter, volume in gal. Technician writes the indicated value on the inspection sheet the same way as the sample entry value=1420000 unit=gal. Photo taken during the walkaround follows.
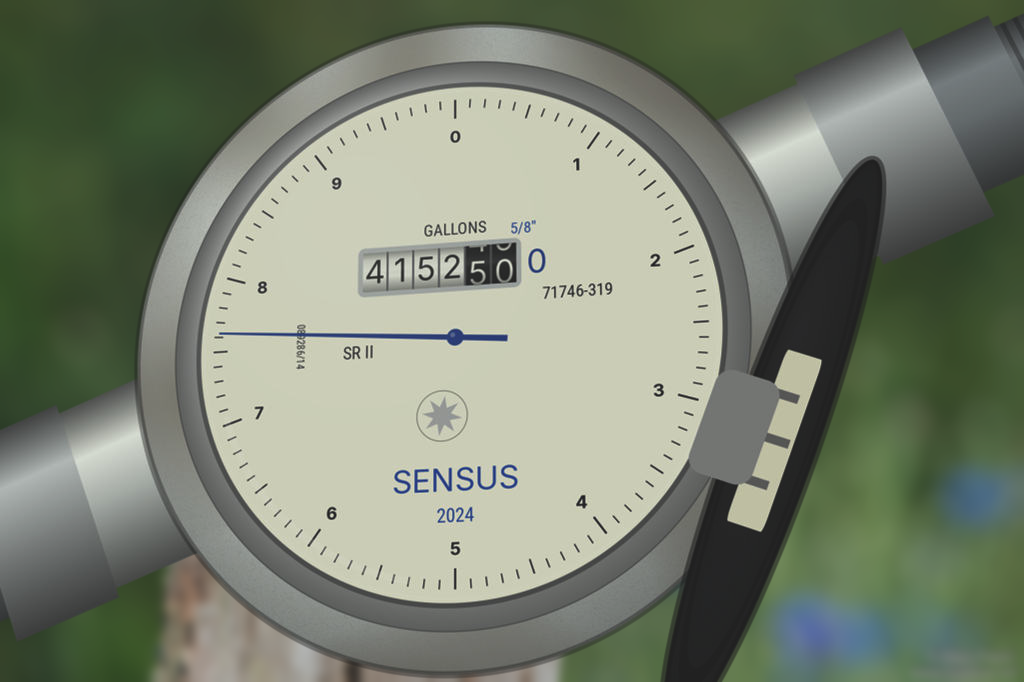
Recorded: value=4152497.6 unit=gal
